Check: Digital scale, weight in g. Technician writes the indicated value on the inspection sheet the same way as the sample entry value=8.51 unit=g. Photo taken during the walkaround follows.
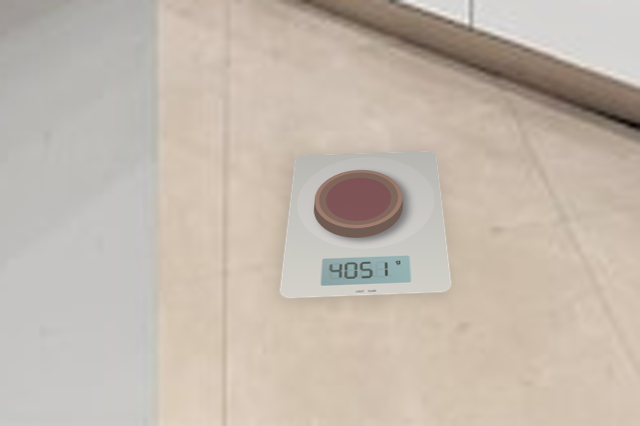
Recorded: value=4051 unit=g
